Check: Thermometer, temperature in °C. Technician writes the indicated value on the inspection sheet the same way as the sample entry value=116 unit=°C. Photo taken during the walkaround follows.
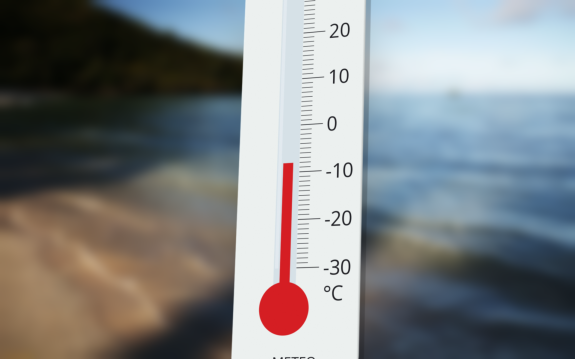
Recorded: value=-8 unit=°C
